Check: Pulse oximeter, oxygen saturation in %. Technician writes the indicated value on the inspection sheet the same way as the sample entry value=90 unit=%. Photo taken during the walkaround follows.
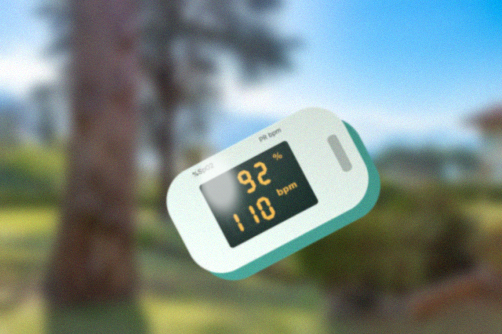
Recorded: value=92 unit=%
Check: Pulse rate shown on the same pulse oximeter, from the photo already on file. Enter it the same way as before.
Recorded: value=110 unit=bpm
